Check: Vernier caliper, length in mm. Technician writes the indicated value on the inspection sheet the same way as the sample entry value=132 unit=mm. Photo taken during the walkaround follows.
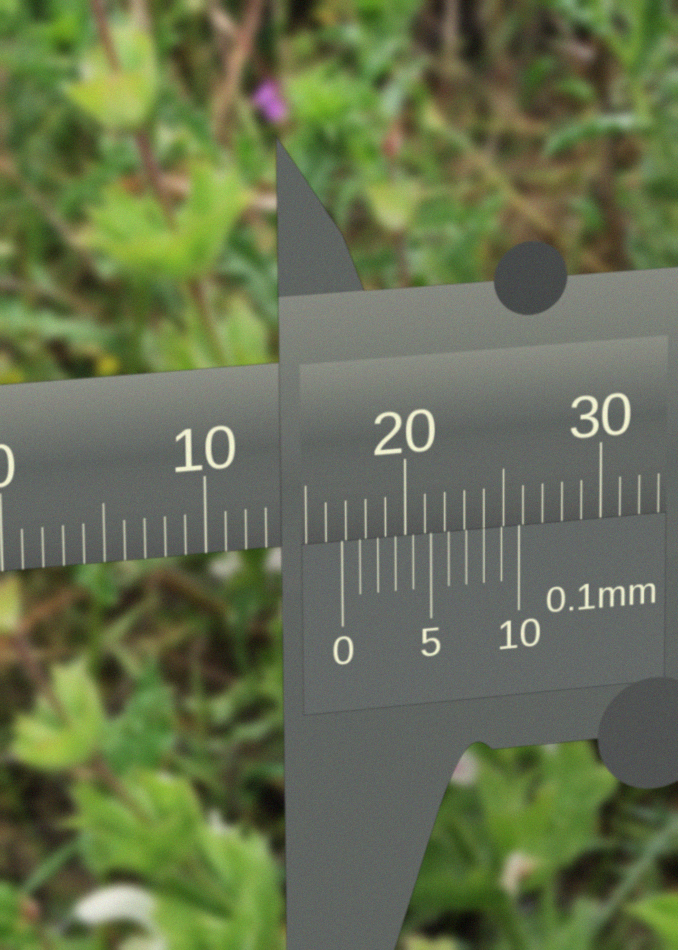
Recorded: value=16.8 unit=mm
